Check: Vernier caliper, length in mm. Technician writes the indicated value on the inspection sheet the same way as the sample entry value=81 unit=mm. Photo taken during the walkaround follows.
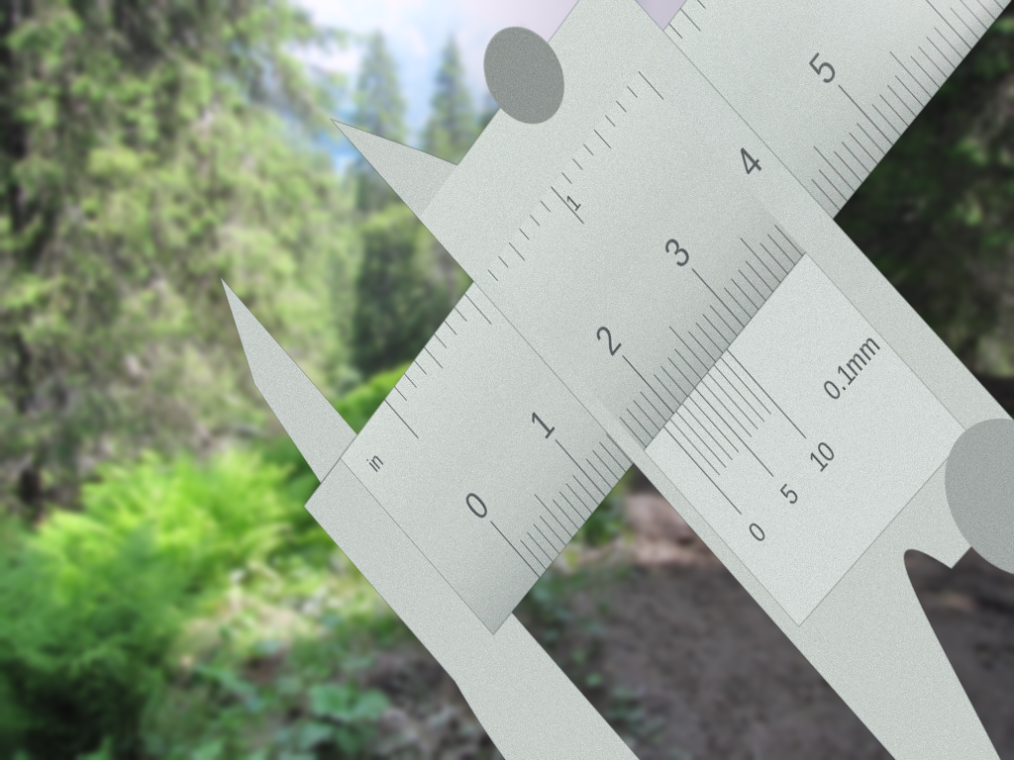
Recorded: value=18.5 unit=mm
